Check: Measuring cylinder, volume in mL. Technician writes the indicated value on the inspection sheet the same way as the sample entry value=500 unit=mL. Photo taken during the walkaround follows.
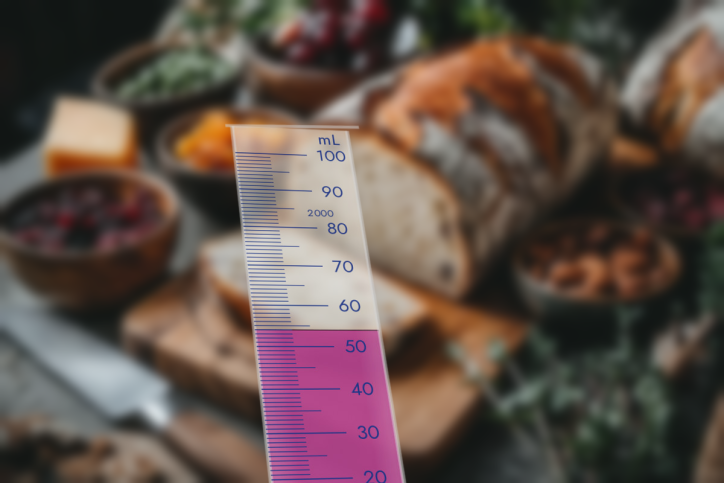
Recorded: value=54 unit=mL
